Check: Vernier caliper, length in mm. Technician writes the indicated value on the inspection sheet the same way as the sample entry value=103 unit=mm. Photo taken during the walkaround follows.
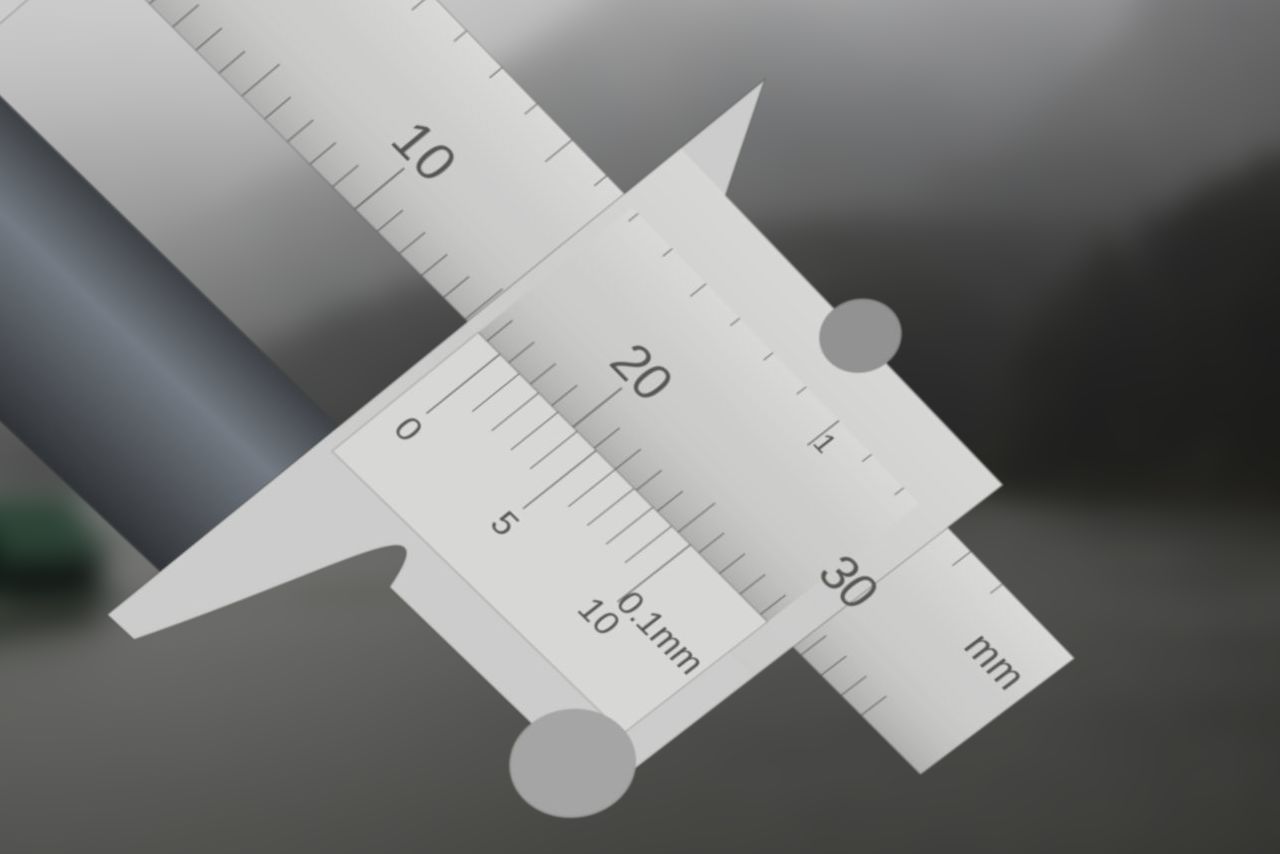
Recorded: value=16.6 unit=mm
